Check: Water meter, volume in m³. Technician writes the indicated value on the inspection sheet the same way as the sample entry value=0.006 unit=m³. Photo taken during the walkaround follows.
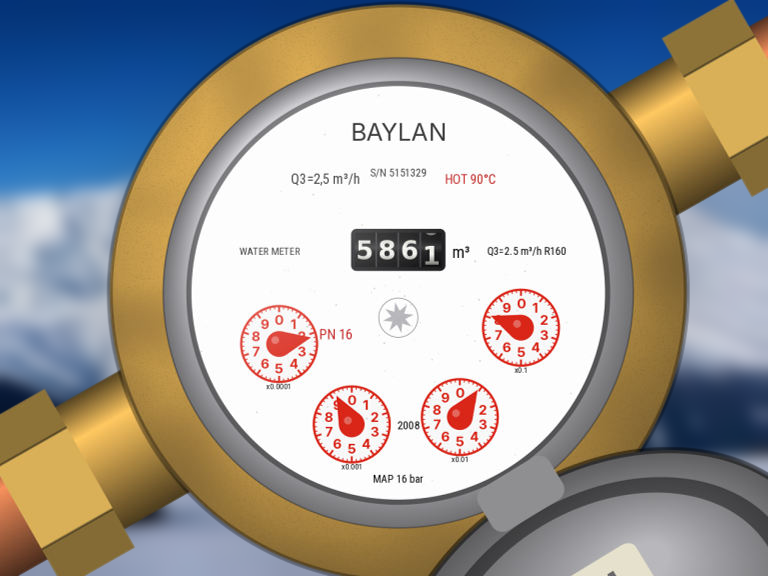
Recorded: value=5860.8092 unit=m³
